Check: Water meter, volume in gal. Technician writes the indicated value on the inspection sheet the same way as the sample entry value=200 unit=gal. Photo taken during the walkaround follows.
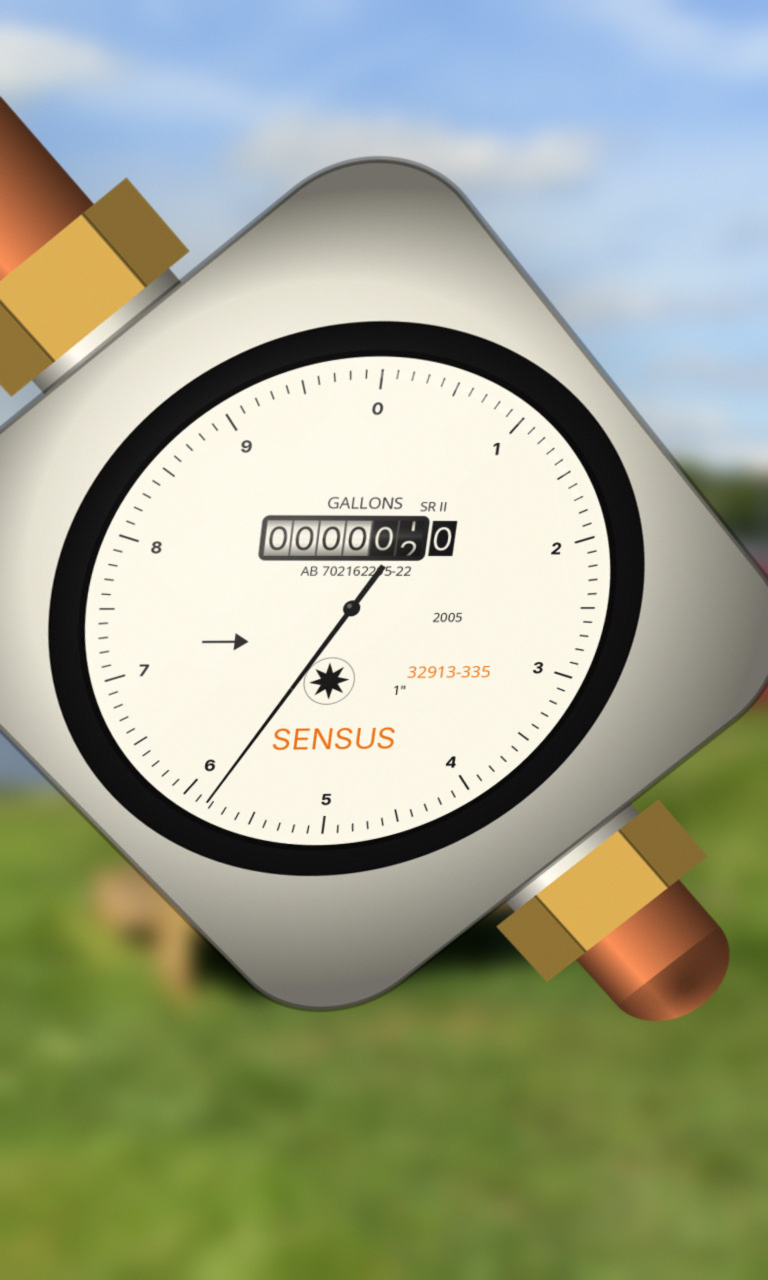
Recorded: value=15.8 unit=gal
